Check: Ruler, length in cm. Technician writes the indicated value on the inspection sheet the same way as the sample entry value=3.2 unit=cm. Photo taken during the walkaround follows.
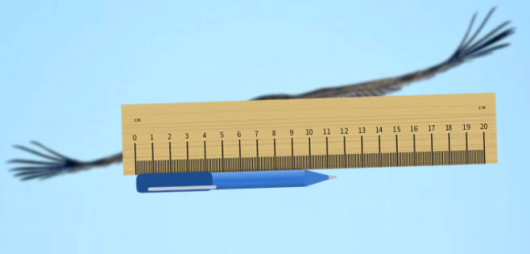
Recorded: value=11.5 unit=cm
